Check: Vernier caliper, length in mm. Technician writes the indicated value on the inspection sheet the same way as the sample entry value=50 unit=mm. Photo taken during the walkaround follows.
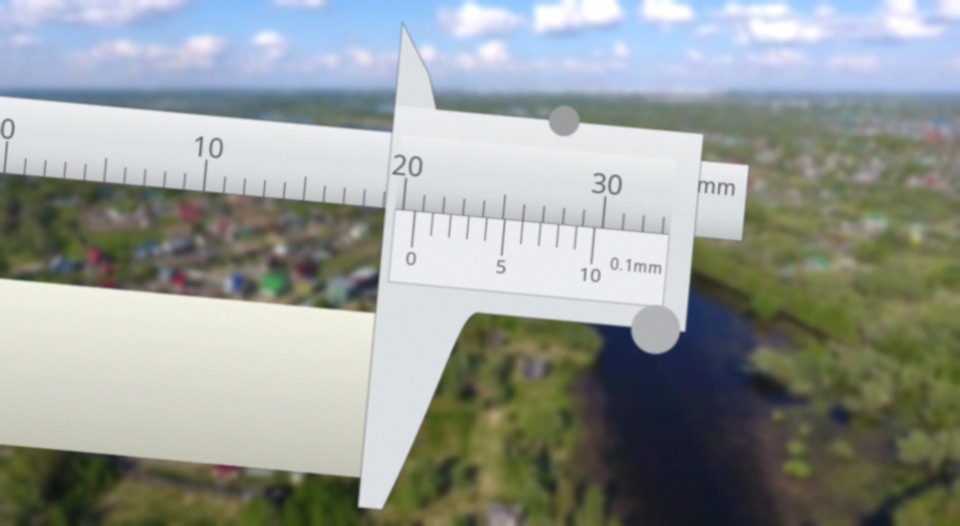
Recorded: value=20.6 unit=mm
